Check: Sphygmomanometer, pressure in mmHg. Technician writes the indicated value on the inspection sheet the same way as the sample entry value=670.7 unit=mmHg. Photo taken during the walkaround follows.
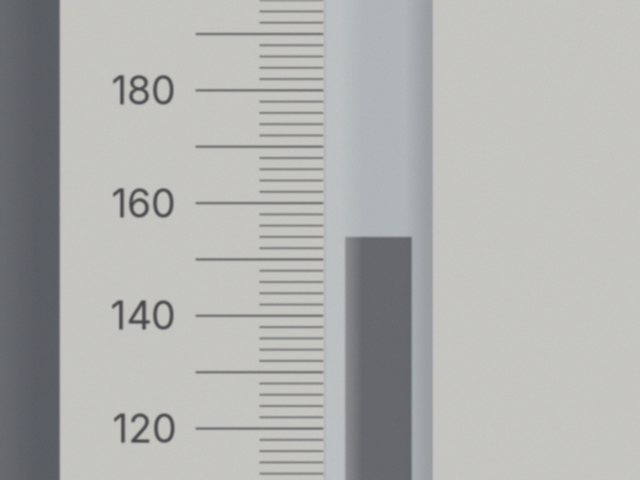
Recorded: value=154 unit=mmHg
